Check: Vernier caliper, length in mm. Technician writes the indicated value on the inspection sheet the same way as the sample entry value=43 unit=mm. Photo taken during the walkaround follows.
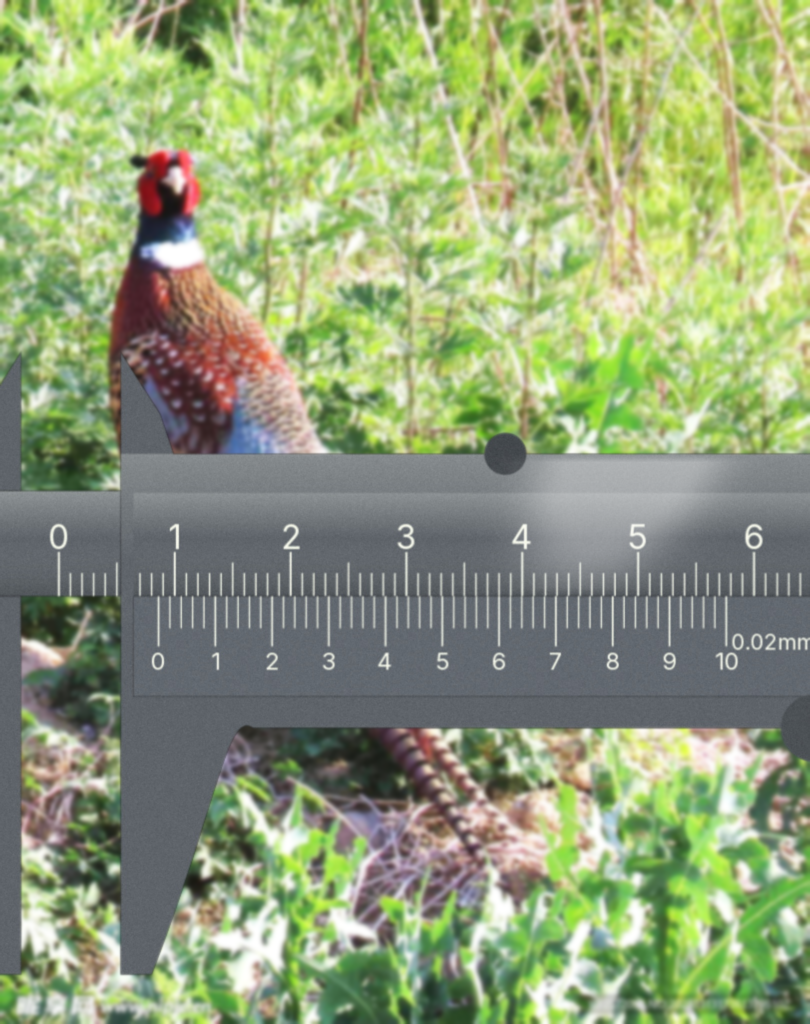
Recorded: value=8.6 unit=mm
